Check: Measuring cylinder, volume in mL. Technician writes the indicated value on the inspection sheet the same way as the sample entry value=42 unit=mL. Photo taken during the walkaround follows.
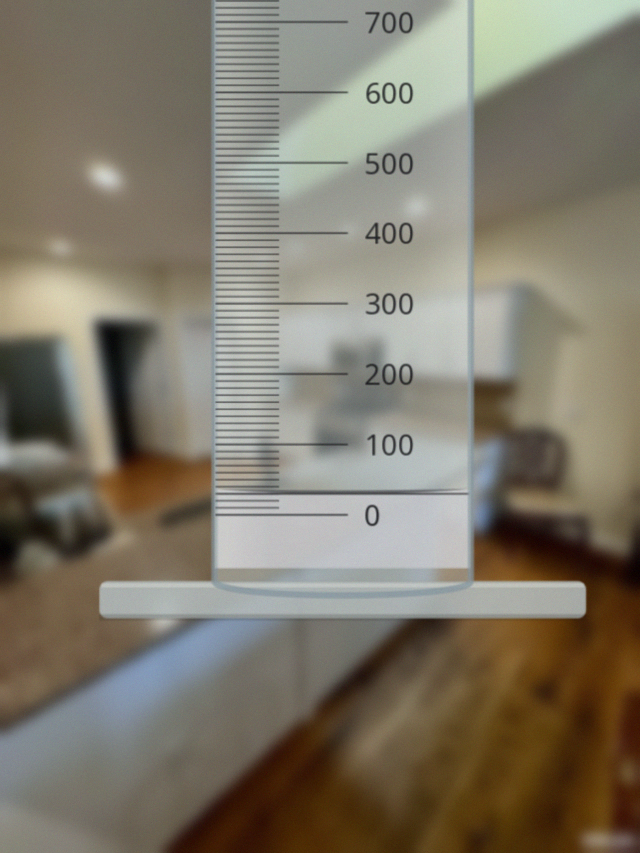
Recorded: value=30 unit=mL
